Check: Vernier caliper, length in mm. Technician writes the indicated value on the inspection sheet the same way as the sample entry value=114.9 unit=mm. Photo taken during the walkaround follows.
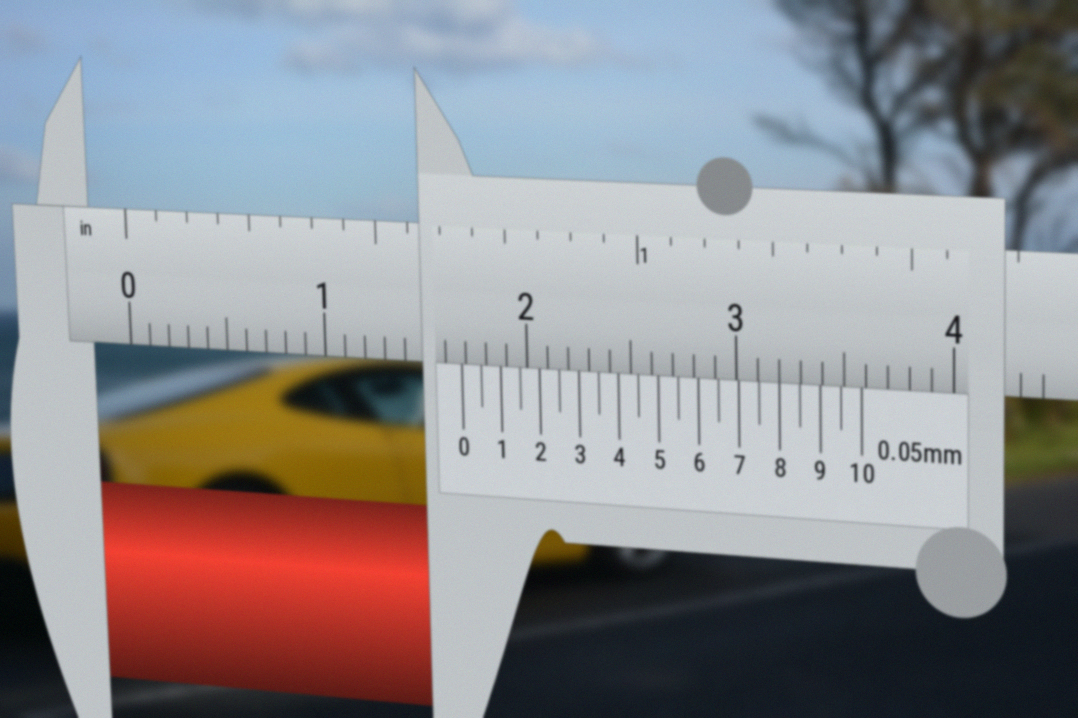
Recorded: value=16.8 unit=mm
